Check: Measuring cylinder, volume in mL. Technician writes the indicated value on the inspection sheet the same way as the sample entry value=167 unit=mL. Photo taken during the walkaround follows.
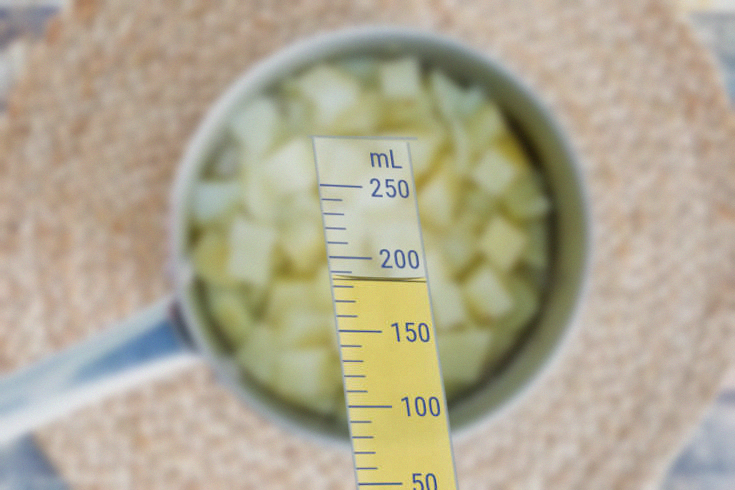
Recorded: value=185 unit=mL
